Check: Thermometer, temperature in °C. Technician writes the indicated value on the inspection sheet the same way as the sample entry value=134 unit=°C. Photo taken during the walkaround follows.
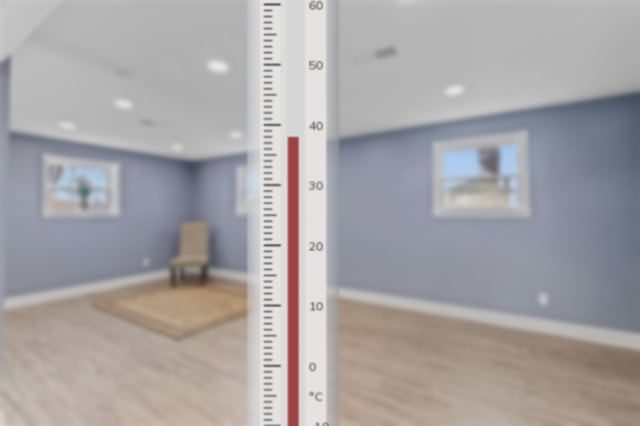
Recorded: value=38 unit=°C
